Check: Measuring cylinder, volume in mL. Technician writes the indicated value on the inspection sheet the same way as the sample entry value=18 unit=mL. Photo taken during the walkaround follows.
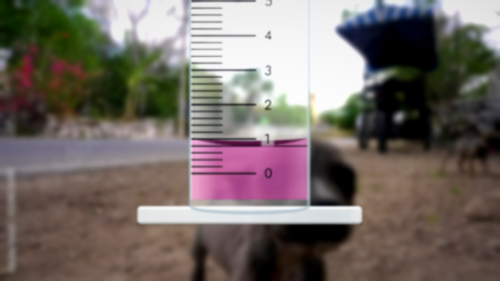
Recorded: value=0.8 unit=mL
